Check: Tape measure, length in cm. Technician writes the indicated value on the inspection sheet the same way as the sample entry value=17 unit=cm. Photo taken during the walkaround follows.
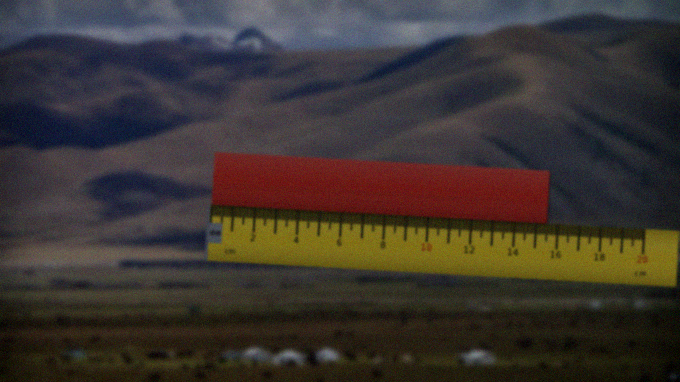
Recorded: value=15.5 unit=cm
